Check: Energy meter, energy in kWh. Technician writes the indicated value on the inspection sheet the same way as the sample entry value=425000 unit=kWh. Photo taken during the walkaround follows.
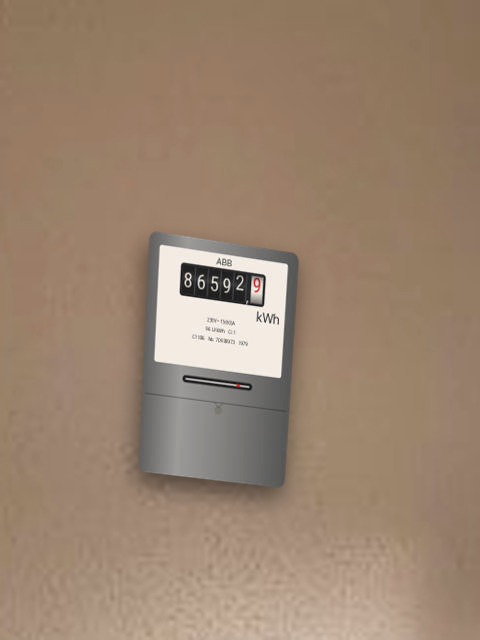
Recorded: value=86592.9 unit=kWh
